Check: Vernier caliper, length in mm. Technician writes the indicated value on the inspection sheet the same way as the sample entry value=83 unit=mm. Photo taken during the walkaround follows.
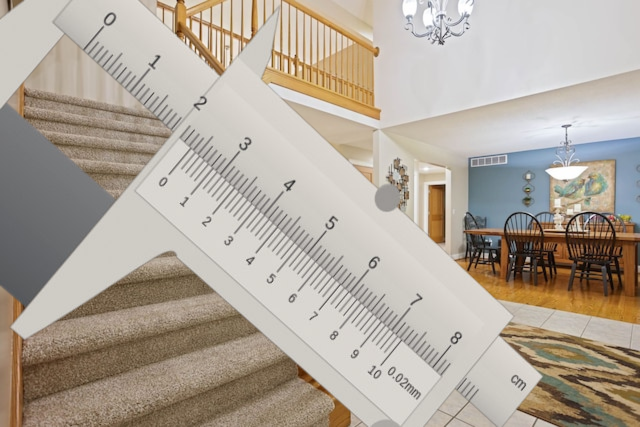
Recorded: value=23.5 unit=mm
